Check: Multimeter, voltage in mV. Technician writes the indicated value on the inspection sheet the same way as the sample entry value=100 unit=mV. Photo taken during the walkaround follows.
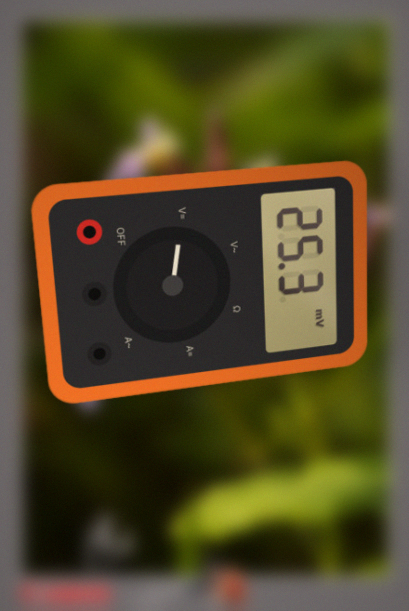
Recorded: value=25.3 unit=mV
